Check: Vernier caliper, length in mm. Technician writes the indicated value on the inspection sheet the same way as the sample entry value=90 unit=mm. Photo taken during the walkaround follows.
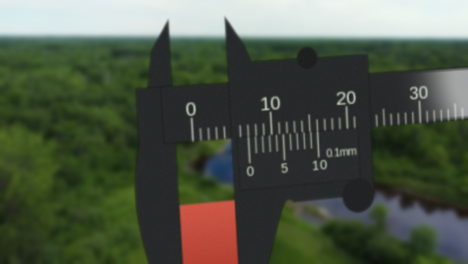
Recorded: value=7.0 unit=mm
